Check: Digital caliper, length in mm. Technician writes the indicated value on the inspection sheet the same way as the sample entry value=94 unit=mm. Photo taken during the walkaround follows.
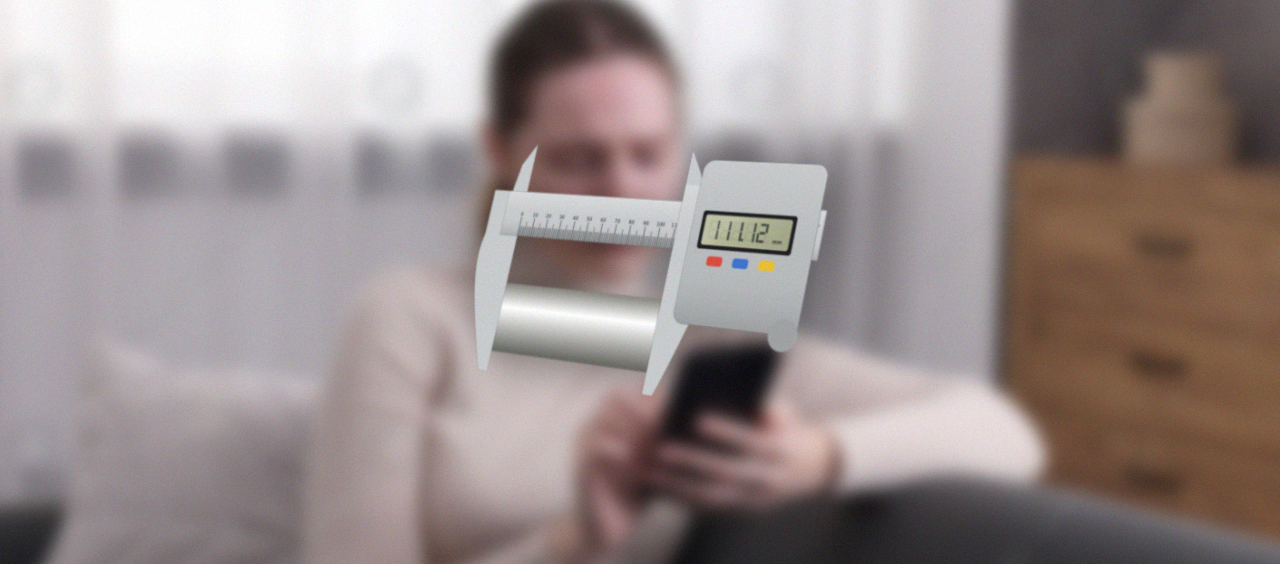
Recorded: value=111.12 unit=mm
